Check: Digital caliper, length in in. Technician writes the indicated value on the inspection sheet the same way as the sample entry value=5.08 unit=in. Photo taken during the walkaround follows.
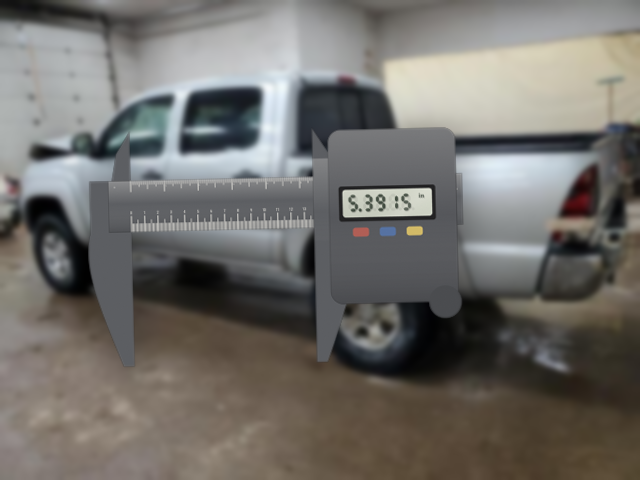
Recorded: value=5.3915 unit=in
